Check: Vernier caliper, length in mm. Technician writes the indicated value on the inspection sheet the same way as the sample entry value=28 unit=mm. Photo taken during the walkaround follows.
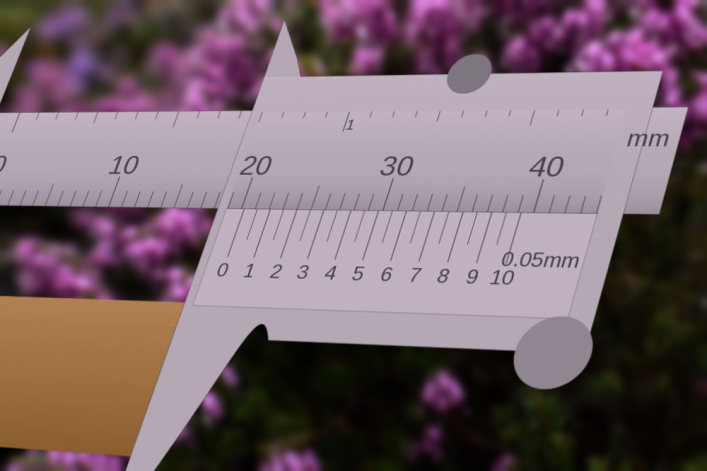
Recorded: value=20.2 unit=mm
